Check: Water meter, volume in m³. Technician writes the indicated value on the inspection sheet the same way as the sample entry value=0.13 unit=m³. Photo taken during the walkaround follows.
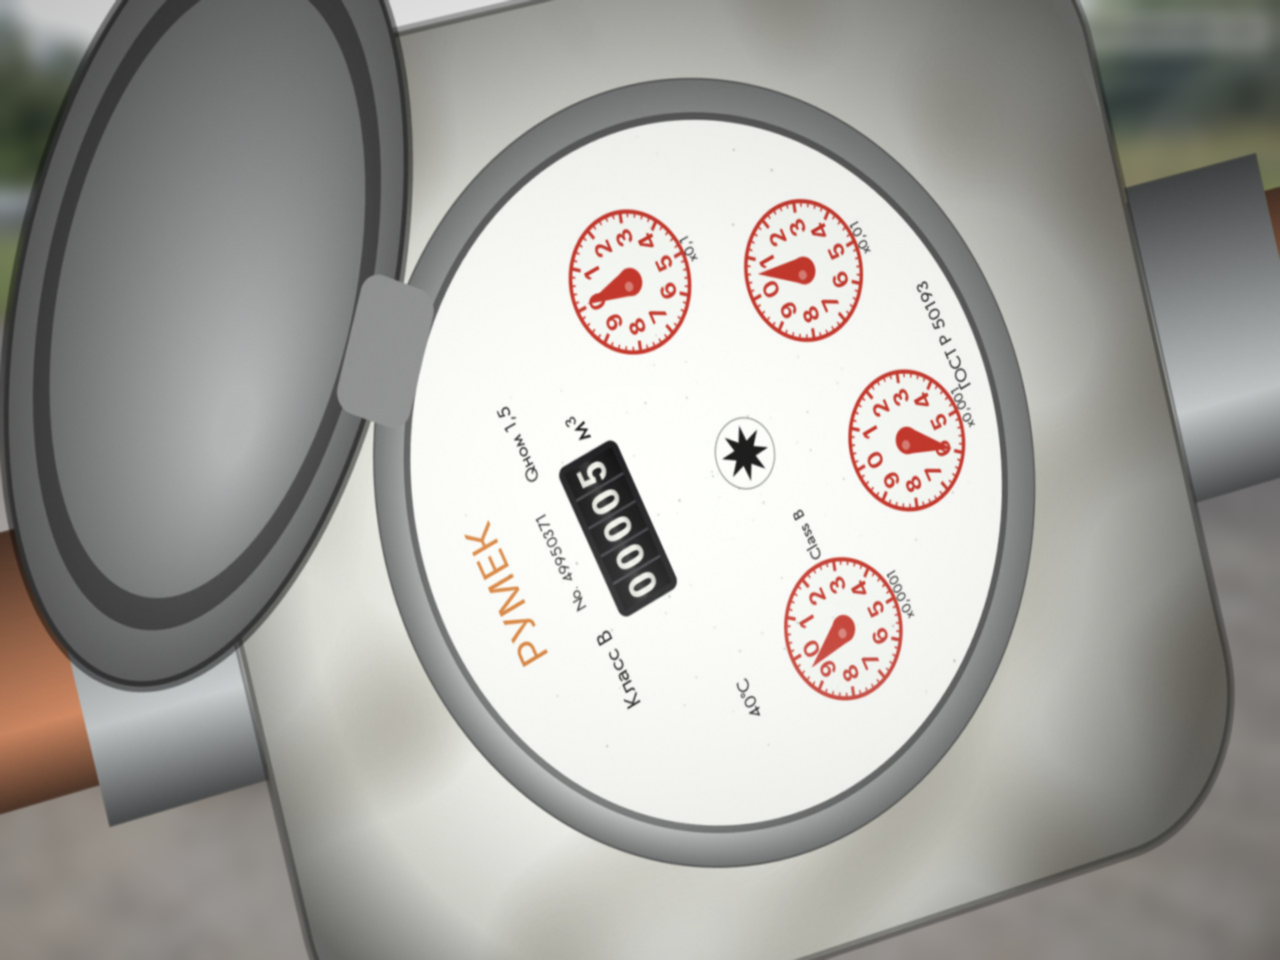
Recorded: value=5.0059 unit=m³
